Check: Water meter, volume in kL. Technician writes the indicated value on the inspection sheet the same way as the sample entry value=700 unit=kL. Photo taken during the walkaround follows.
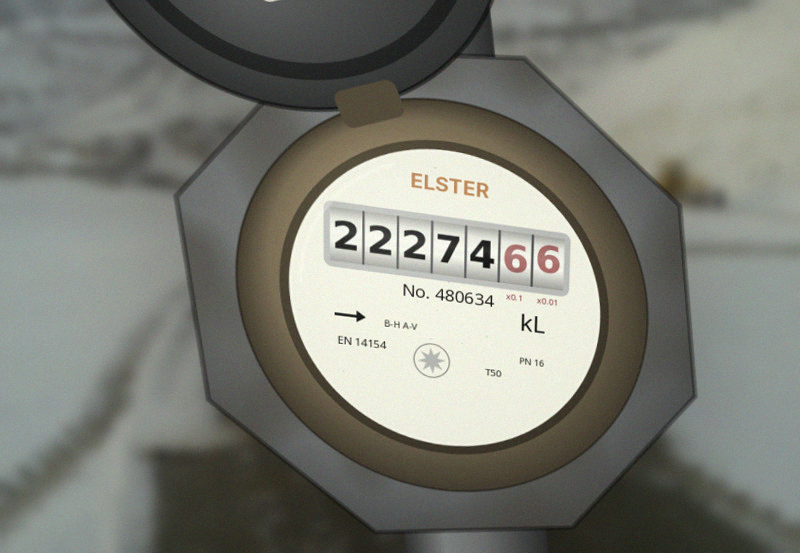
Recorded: value=22274.66 unit=kL
